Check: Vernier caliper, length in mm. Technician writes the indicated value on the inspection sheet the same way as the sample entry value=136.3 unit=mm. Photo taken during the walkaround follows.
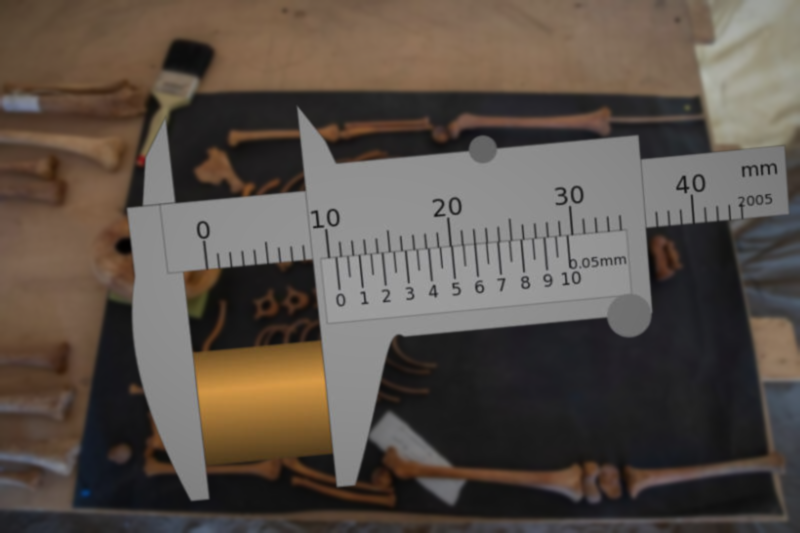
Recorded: value=10.6 unit=mm
